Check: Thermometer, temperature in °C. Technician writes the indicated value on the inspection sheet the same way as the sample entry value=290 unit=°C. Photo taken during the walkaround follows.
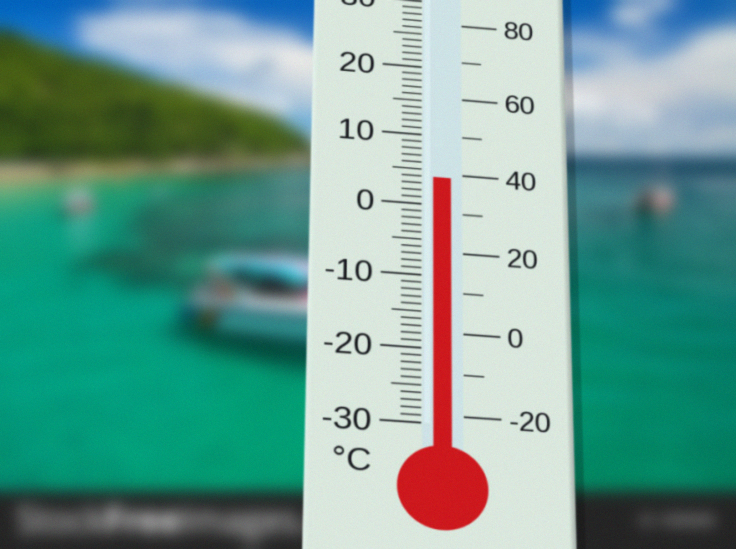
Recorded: value=4 unit=°C
